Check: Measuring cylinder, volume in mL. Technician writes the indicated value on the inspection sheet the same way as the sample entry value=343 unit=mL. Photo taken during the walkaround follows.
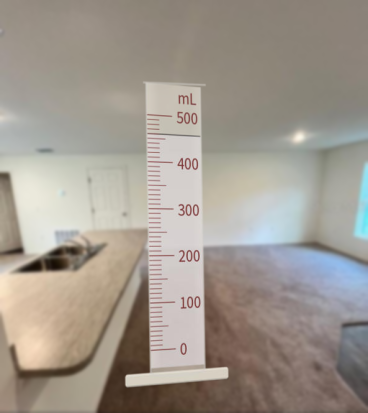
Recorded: value=460 unit=mL
